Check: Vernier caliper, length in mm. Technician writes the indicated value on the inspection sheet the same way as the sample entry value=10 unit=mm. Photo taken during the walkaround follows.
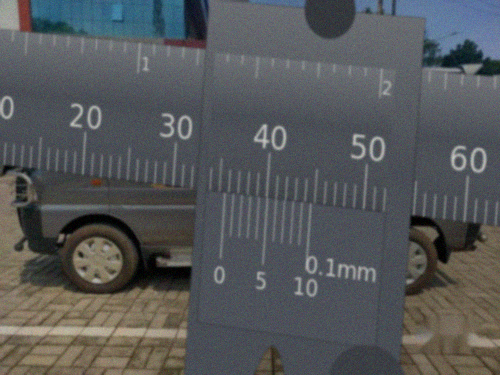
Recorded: value=35.6 unit=mm
